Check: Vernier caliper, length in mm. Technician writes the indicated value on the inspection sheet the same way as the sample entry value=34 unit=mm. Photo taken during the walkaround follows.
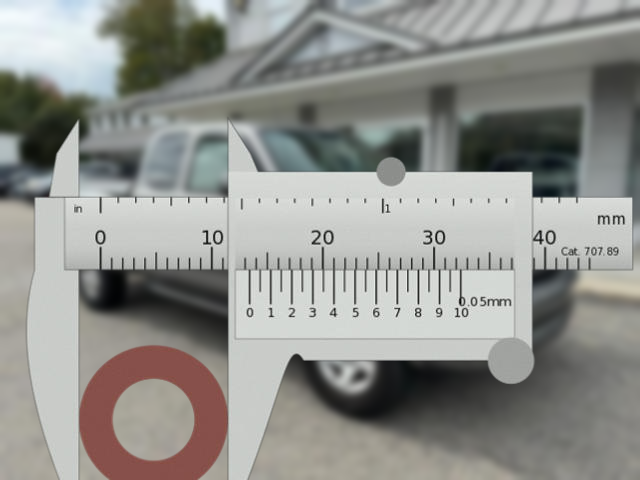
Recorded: value=13.4 unit=mm
